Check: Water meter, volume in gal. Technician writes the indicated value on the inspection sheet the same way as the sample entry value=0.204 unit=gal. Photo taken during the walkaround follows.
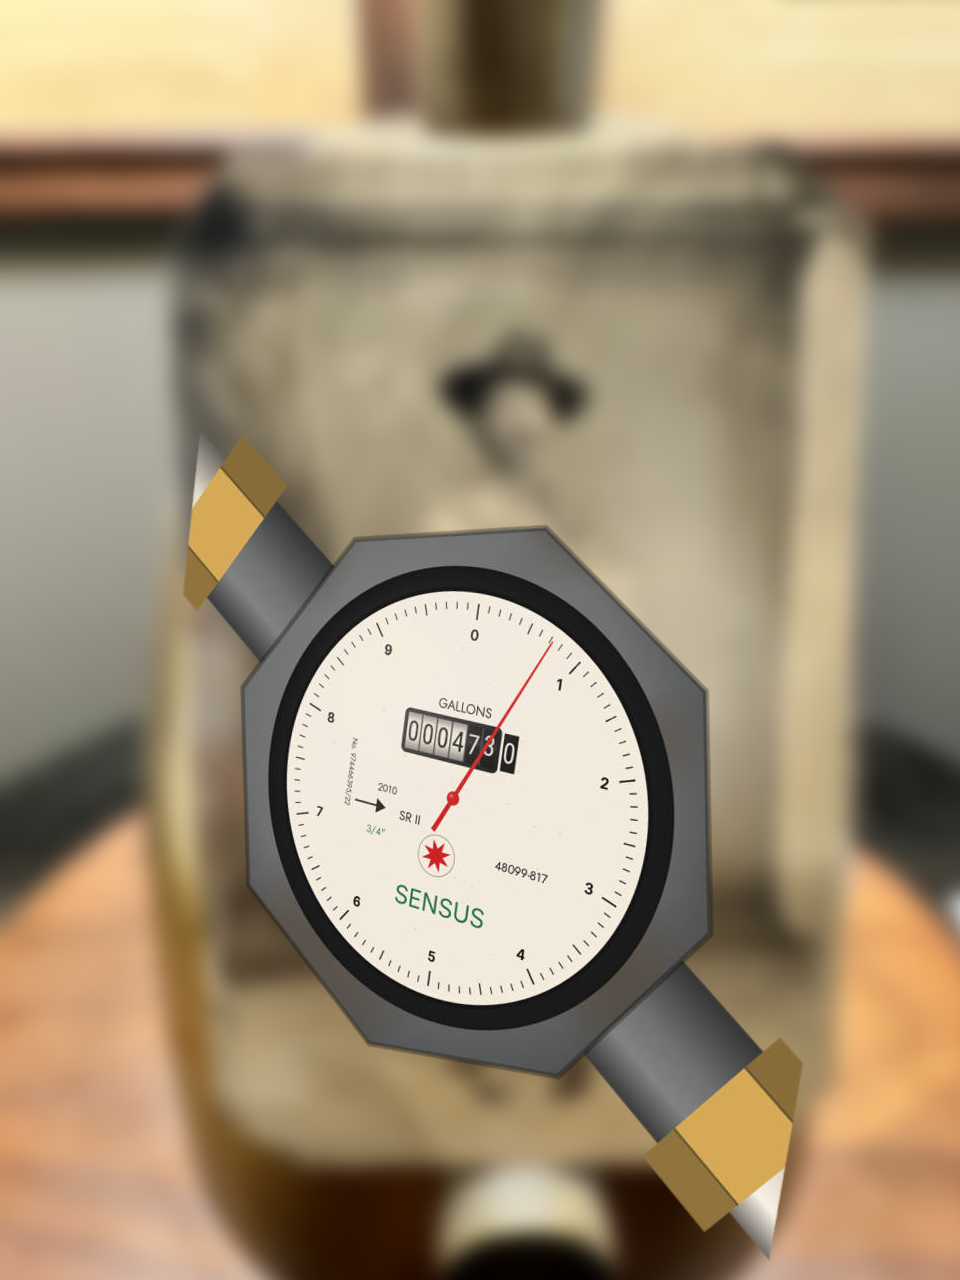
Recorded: value=4730.7 unit=gal
